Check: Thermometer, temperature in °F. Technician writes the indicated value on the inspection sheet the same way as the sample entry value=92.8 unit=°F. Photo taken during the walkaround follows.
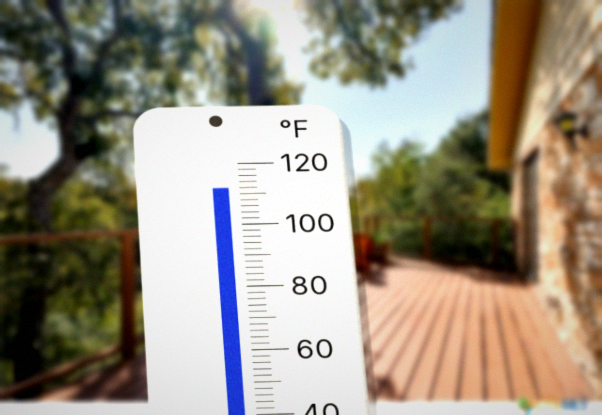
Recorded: value=112 unit=°F
